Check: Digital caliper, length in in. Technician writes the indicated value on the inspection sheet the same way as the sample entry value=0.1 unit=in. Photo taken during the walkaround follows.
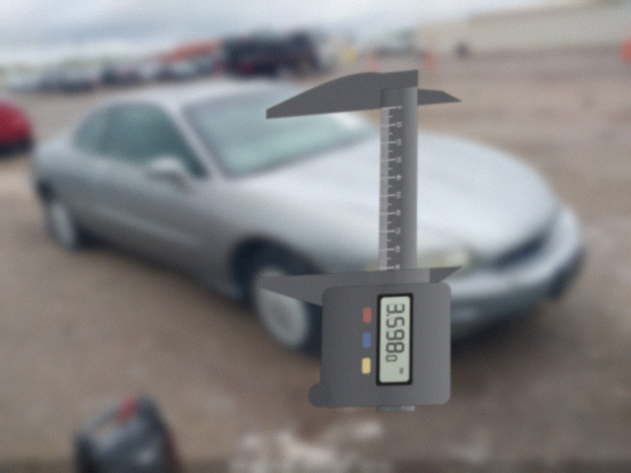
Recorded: value=3.5980 unit=in
